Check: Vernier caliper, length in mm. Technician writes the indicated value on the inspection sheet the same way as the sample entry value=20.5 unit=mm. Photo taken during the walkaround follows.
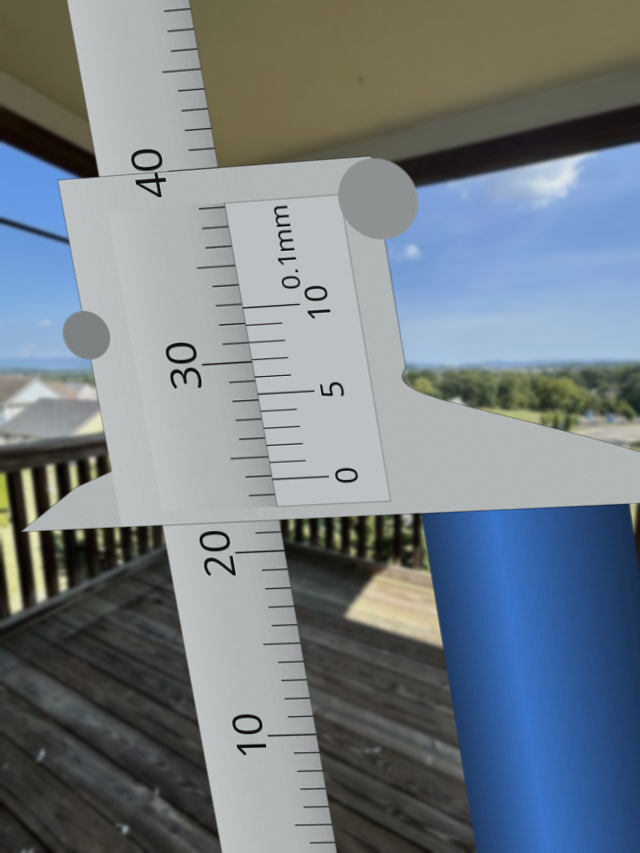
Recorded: value=23.8 unit=mm
